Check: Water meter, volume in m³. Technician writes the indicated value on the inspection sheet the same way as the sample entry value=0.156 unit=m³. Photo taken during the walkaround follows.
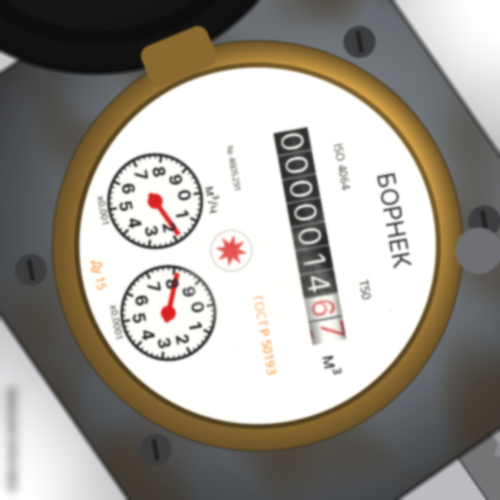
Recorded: value=14.6718 unit=m³
